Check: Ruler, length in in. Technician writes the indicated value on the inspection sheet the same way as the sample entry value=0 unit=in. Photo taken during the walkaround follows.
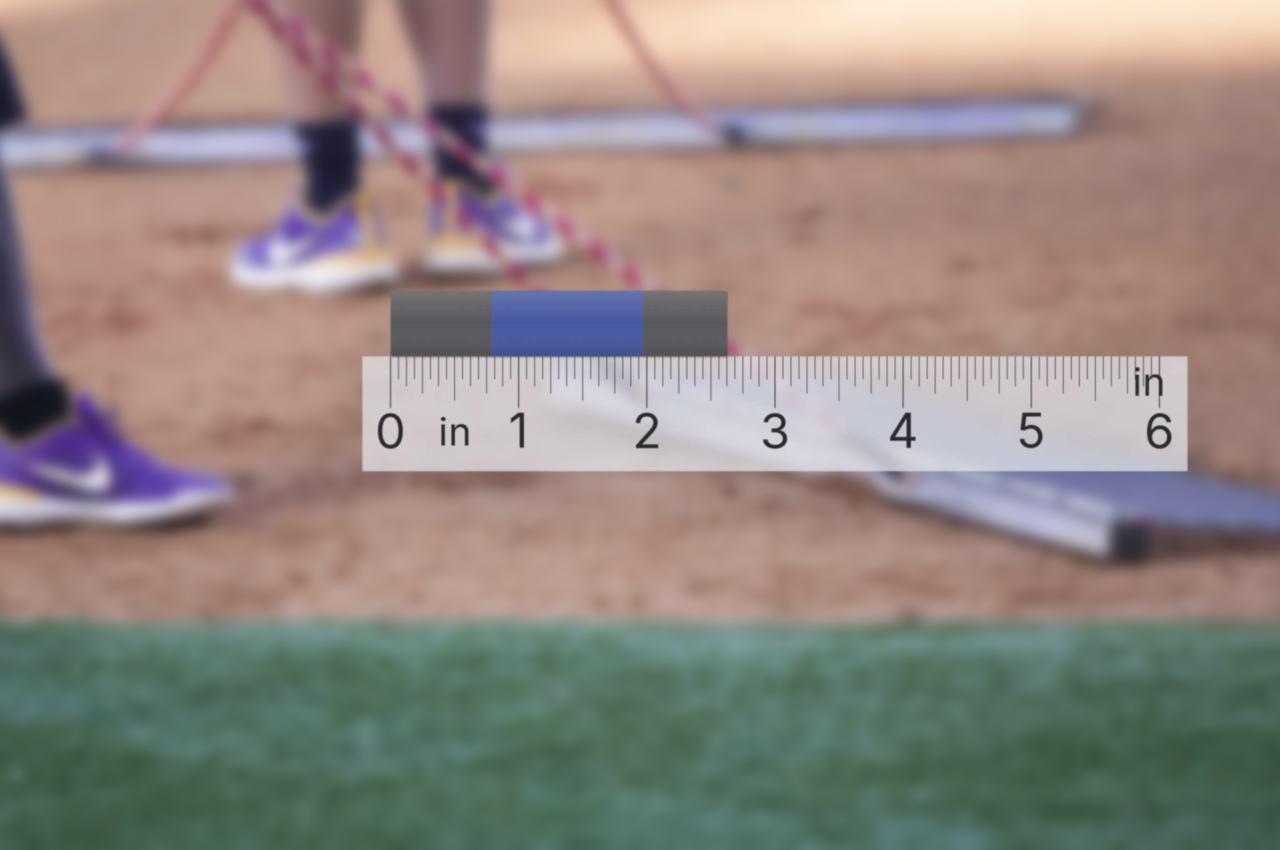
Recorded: value=2.625 unit=in
